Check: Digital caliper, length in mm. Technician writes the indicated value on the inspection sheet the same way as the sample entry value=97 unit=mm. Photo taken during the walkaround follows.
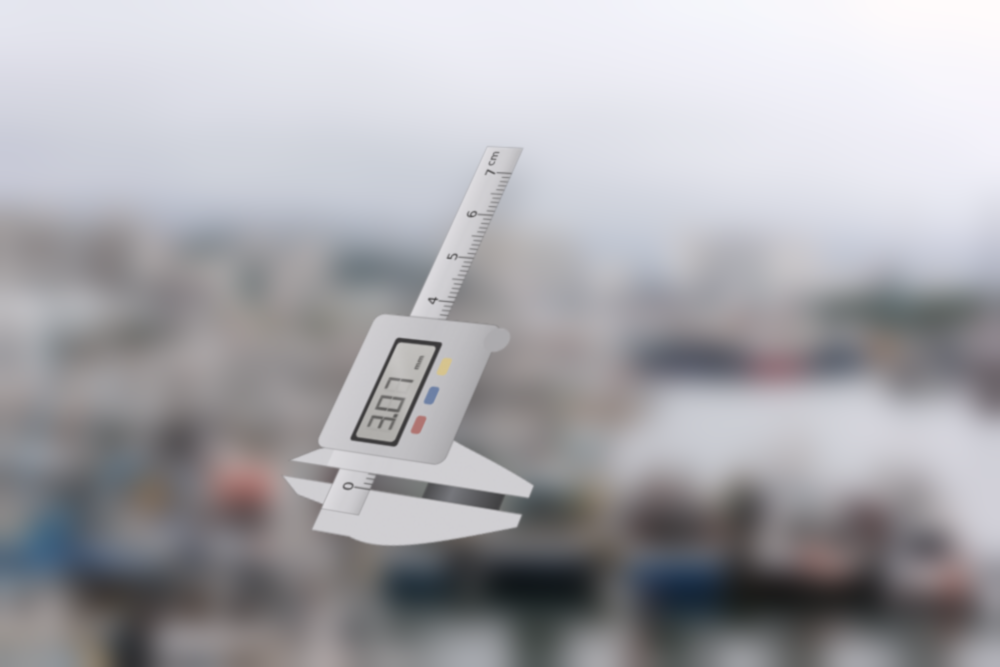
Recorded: value=3.07 unit=mm
